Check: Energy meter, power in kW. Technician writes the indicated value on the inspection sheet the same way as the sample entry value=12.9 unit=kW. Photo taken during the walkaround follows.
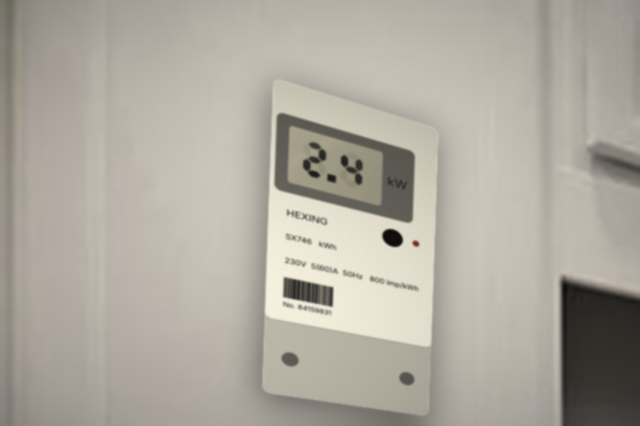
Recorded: value=2.4 unit=kW
